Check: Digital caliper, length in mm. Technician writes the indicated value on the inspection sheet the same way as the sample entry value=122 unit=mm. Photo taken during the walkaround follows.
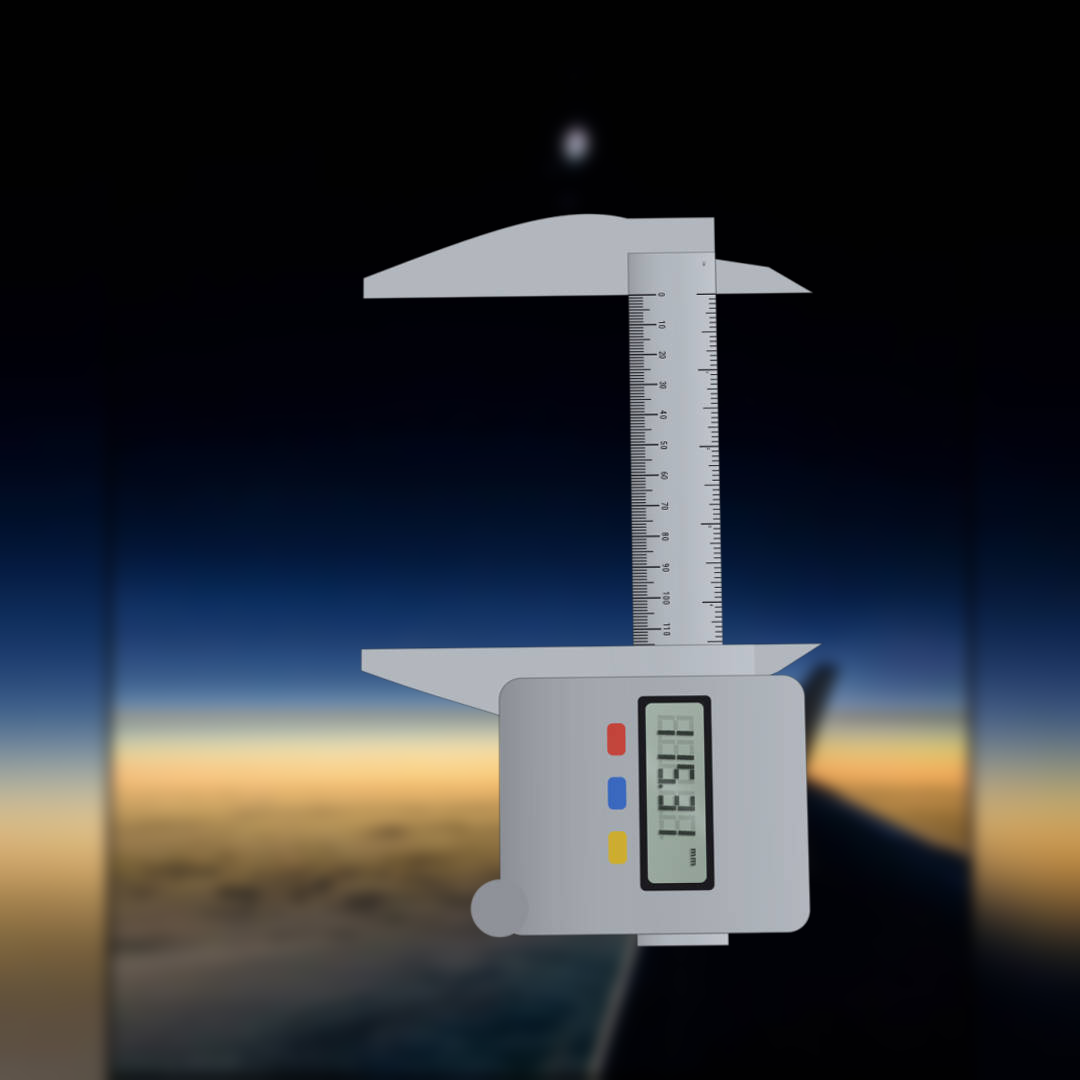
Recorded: value=115.31 unit=mm
